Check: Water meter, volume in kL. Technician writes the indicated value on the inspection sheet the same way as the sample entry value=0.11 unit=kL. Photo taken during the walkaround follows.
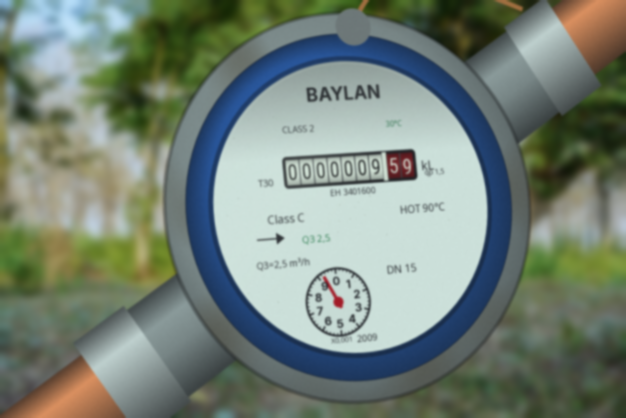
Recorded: value=9.589 unit=kL
